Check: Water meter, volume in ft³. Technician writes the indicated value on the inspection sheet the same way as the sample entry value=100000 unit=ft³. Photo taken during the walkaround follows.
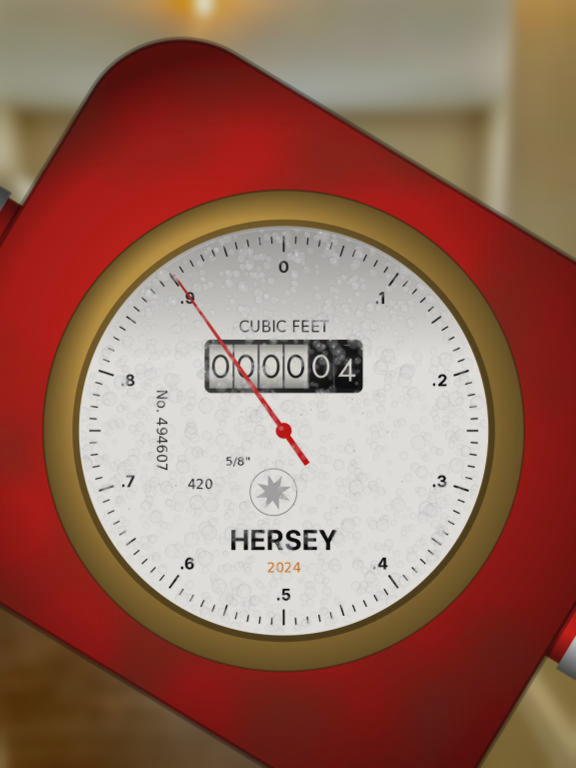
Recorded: value=3.90 unit=ft³
